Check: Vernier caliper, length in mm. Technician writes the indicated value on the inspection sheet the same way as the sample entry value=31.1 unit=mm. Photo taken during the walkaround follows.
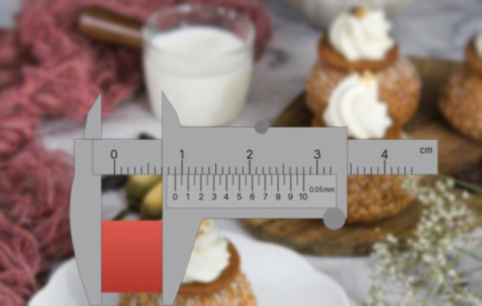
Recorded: value=9.0 unit=mm
